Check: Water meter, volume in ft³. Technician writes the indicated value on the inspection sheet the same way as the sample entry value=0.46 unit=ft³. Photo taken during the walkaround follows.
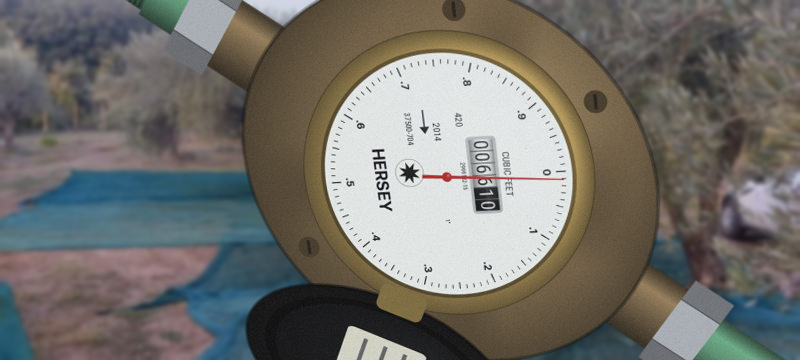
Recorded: value=6610.01 unit=ft³
